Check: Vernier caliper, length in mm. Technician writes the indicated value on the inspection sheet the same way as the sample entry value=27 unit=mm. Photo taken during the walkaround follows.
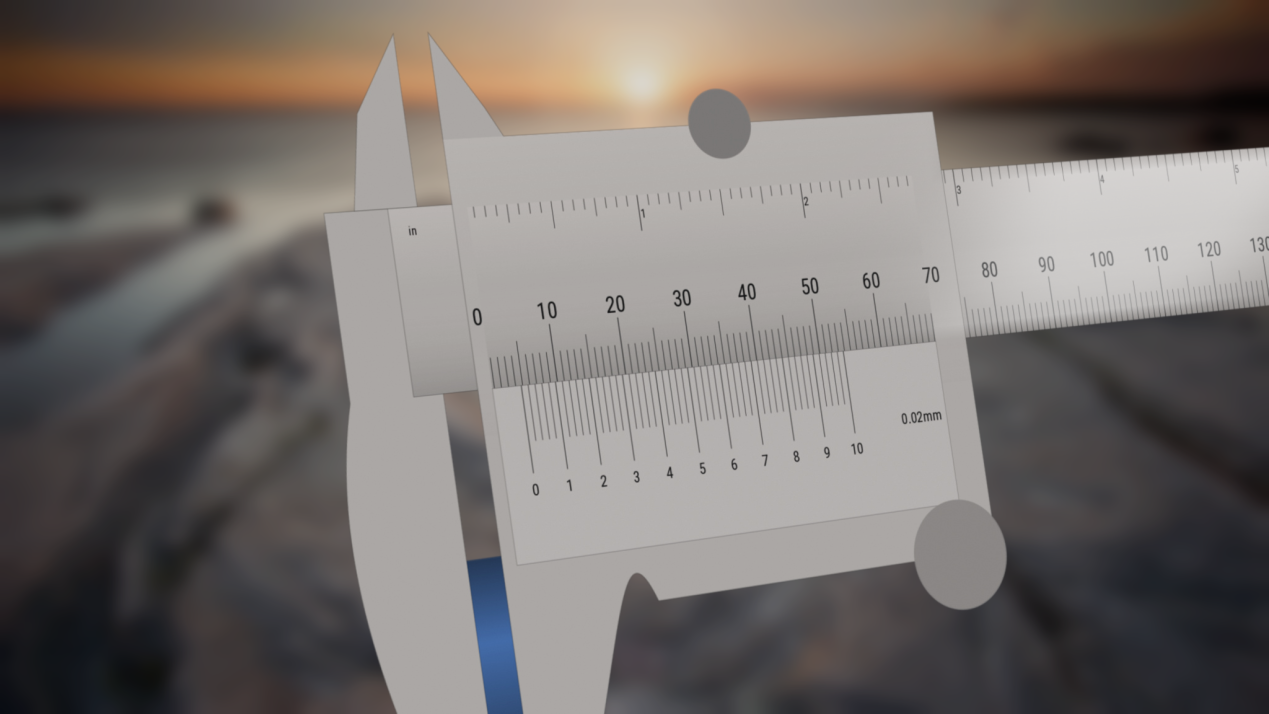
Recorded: value=4.8 unit=mm
